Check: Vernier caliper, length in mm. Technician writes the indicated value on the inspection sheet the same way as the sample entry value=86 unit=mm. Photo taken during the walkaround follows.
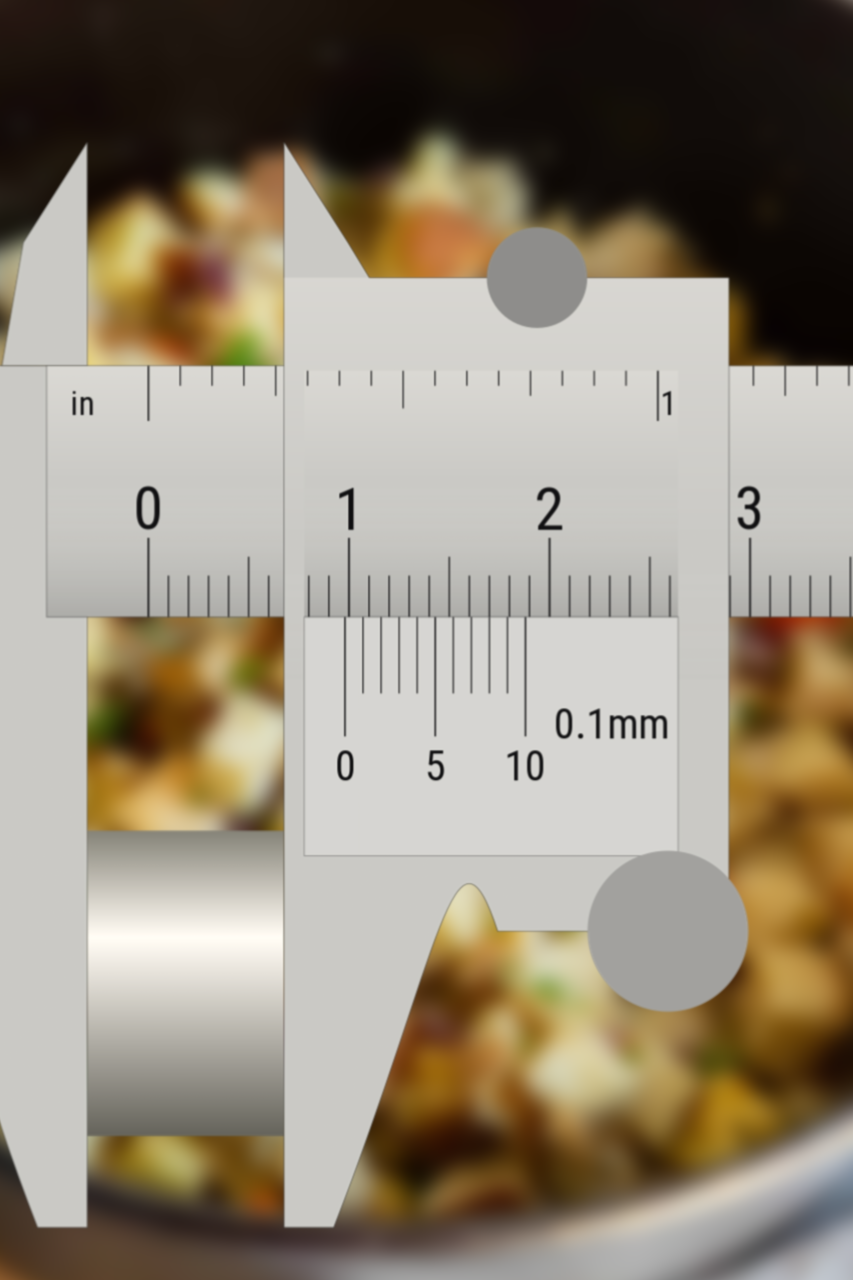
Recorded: value=9.8 unit=mm
